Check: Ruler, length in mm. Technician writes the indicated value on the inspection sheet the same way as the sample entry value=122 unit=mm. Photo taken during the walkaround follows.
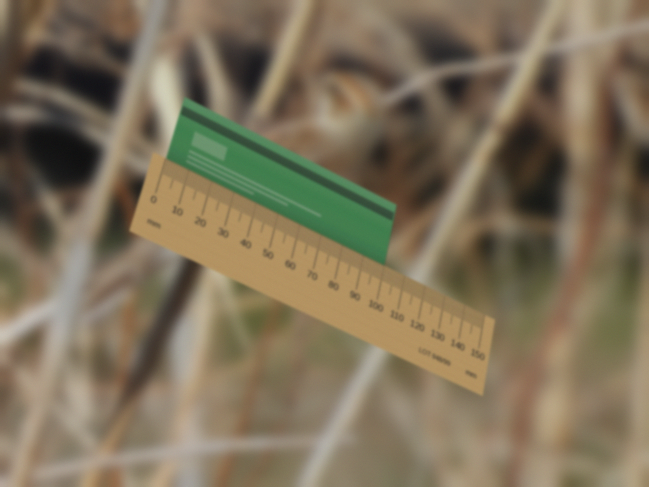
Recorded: value=100 unit=mm
